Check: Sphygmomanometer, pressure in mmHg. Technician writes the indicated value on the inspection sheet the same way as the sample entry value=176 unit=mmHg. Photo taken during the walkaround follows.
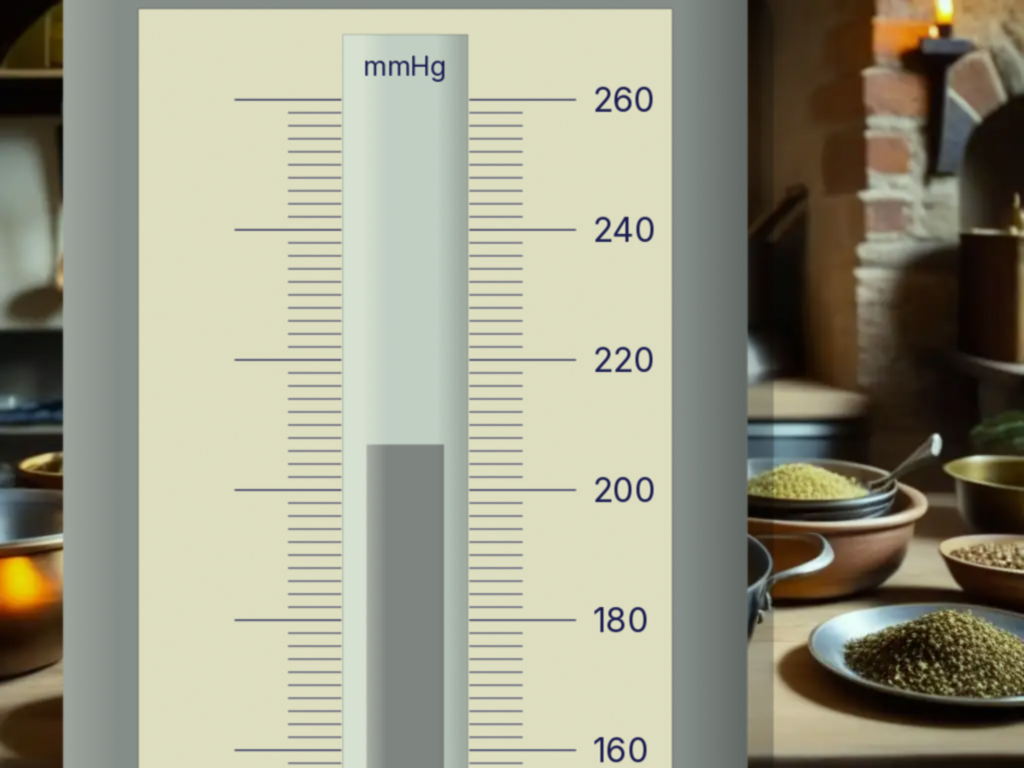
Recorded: value=207 unit=mmHg
